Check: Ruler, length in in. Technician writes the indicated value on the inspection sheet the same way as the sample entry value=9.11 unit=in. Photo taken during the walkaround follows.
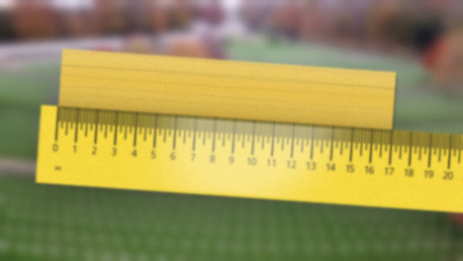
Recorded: value=17 unit=in
